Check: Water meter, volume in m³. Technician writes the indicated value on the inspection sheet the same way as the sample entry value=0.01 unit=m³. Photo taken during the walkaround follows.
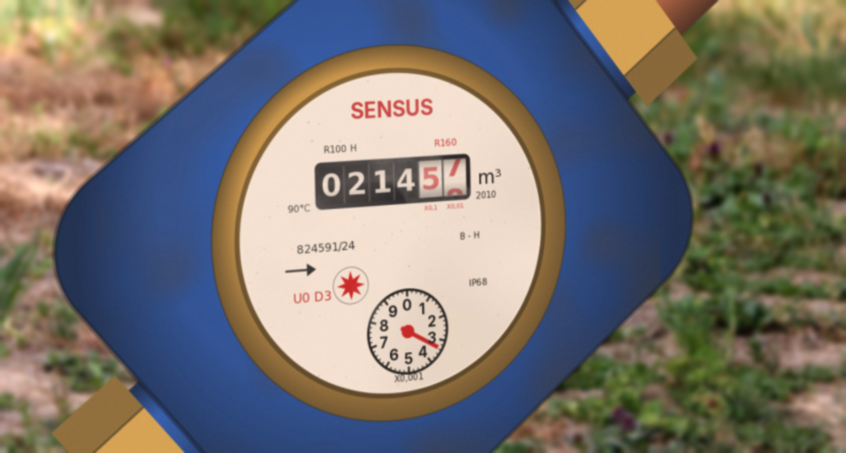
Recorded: value=214.573 unit=m³
